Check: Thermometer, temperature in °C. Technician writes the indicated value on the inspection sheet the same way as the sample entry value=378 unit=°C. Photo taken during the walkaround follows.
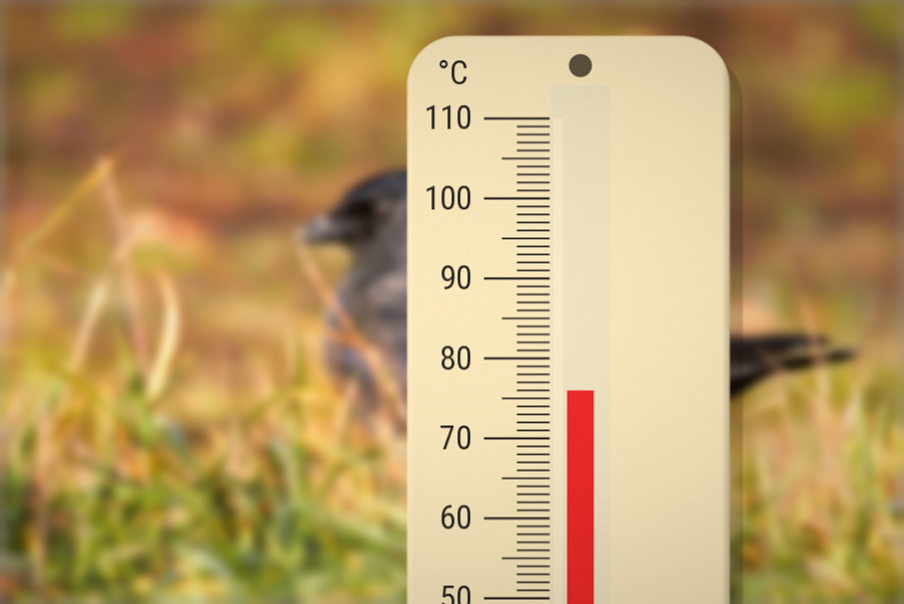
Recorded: value=76 unit=°C
